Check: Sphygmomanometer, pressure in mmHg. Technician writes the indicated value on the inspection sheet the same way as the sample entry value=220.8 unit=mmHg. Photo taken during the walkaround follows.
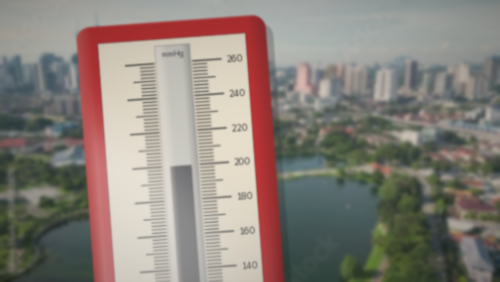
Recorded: value=200 unit=mmHg
